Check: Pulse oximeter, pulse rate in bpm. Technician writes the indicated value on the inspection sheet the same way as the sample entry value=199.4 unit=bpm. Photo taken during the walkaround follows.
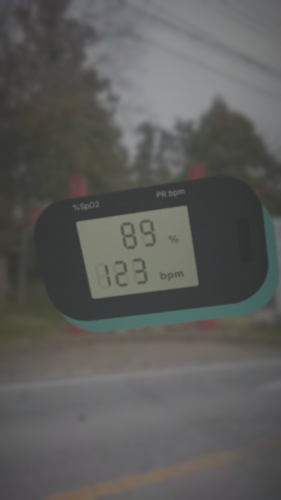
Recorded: value=123 unit=bpm
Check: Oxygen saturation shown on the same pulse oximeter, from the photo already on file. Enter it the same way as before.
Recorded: value=89 unit=%
